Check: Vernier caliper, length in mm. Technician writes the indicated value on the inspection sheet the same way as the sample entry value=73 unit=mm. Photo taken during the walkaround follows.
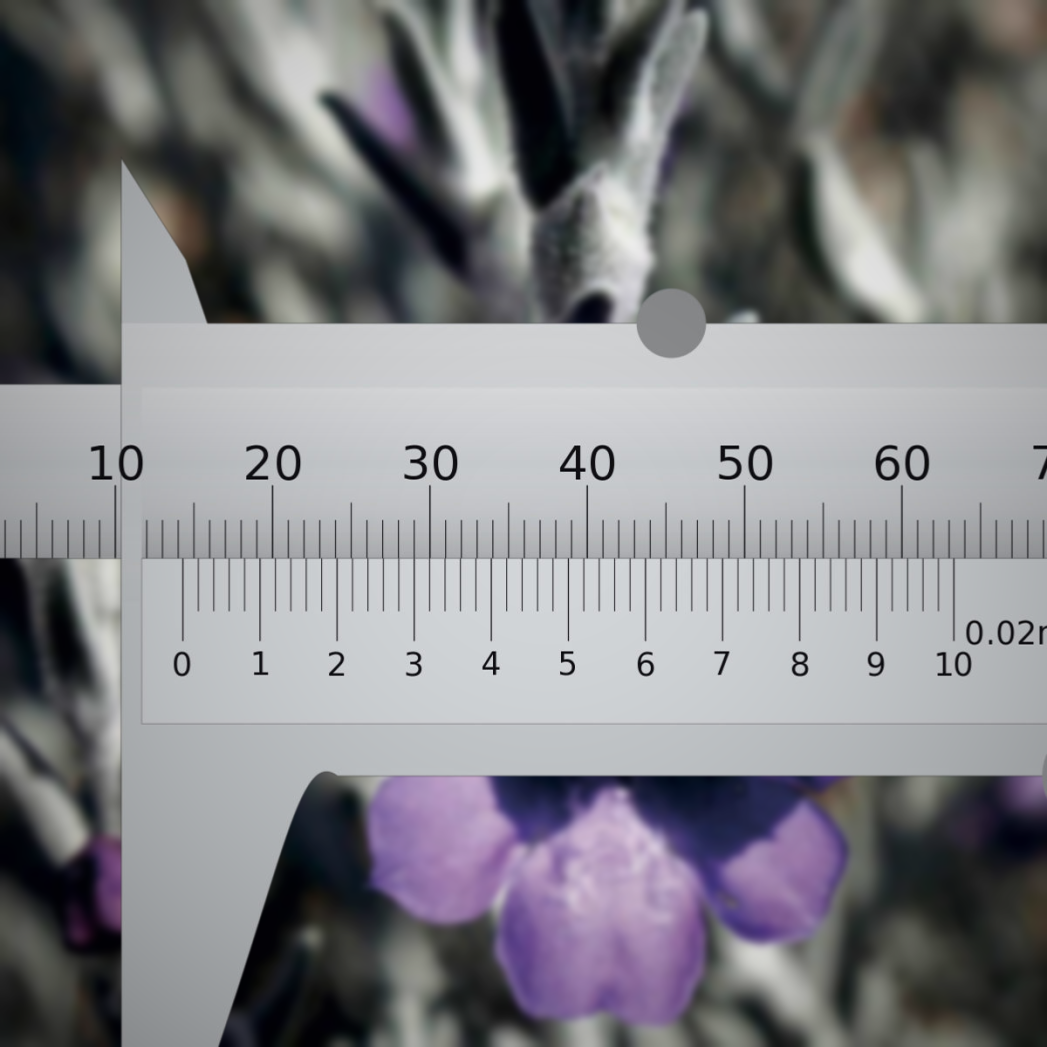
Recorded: value=14.3 unit=mm
